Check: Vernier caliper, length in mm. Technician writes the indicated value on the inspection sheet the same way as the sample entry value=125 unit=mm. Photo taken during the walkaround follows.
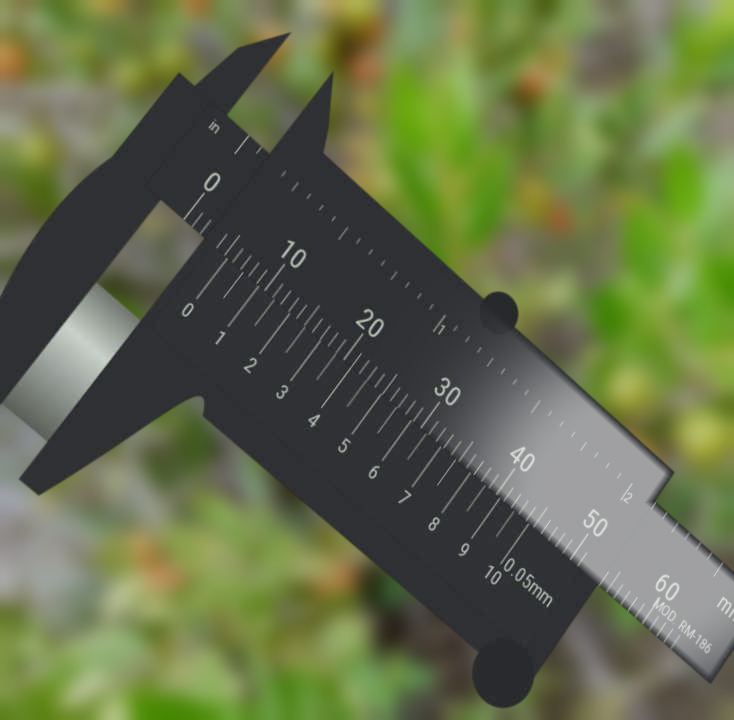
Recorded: value=5.4 unit=mm
